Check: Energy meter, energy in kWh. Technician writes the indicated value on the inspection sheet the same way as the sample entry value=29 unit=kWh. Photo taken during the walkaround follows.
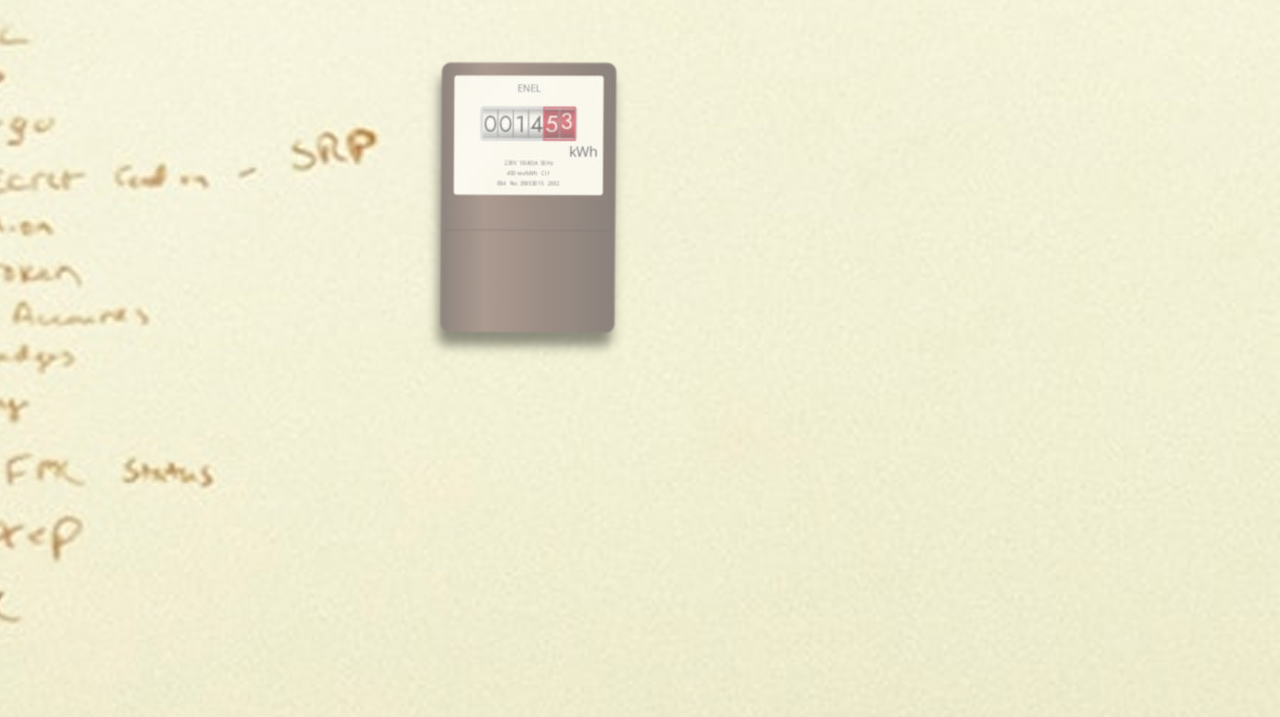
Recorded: value=14.53 unit=kWh
